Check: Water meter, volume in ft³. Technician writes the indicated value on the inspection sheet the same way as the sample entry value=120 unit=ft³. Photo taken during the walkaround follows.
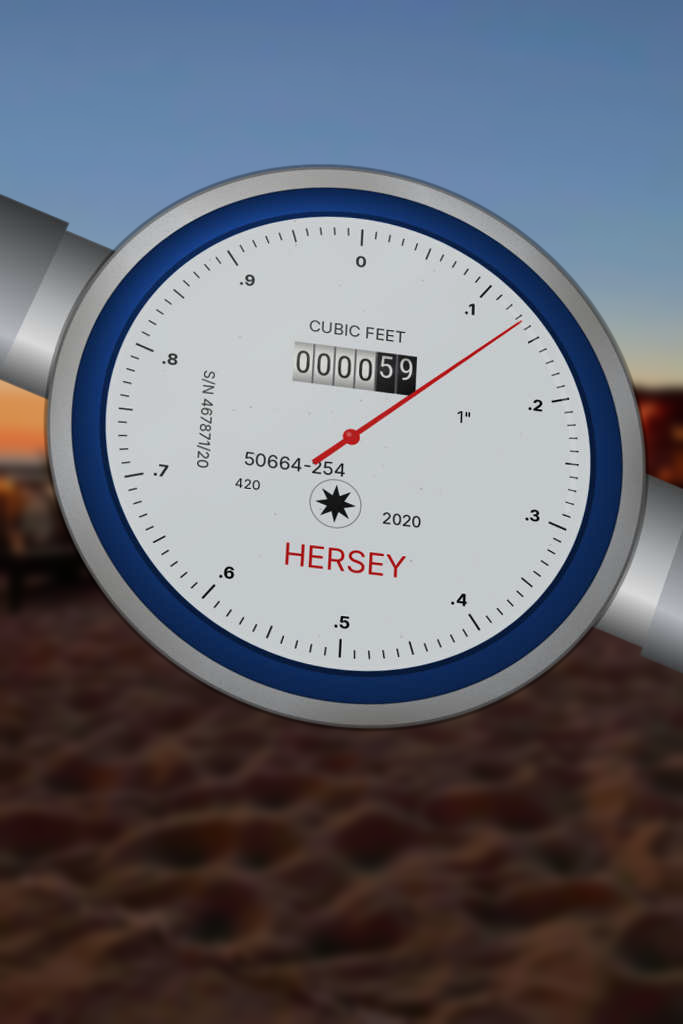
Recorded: value=59.13 unit=ft³
